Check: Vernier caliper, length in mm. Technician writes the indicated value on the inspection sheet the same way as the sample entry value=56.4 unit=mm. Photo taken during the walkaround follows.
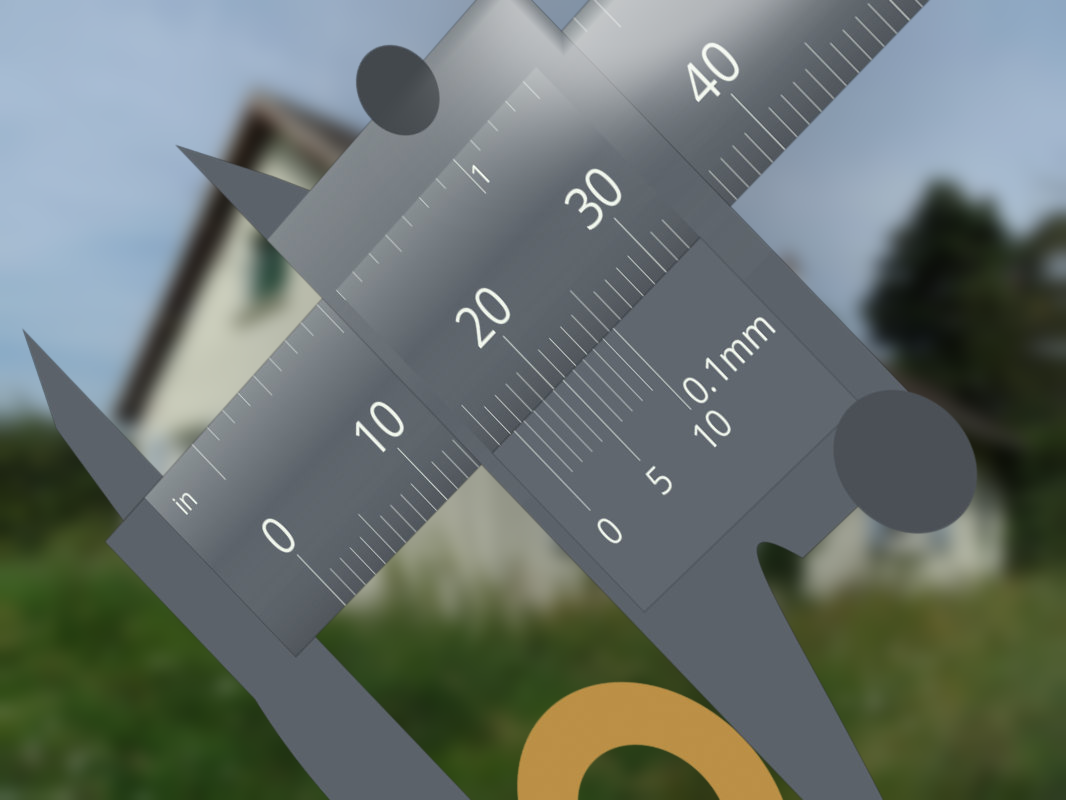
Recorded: value=16.3 unit=mm
